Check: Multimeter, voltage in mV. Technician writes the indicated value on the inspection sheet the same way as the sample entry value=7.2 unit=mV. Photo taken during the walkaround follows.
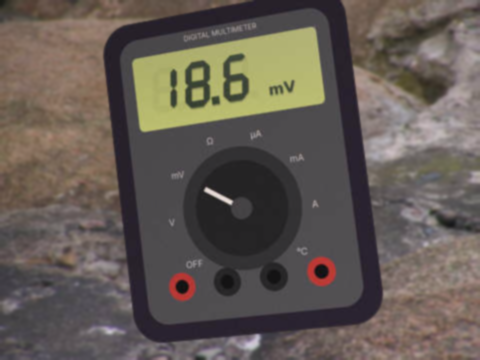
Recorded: value=18.6 unit=mV
